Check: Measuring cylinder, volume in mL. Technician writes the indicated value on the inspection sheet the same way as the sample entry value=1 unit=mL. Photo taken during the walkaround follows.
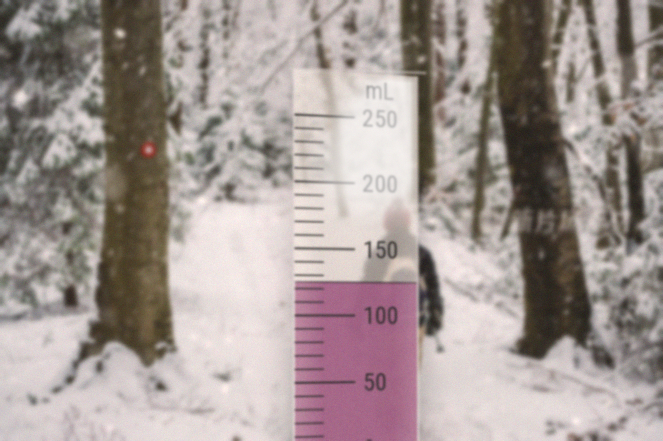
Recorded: value=125 unit=mL
